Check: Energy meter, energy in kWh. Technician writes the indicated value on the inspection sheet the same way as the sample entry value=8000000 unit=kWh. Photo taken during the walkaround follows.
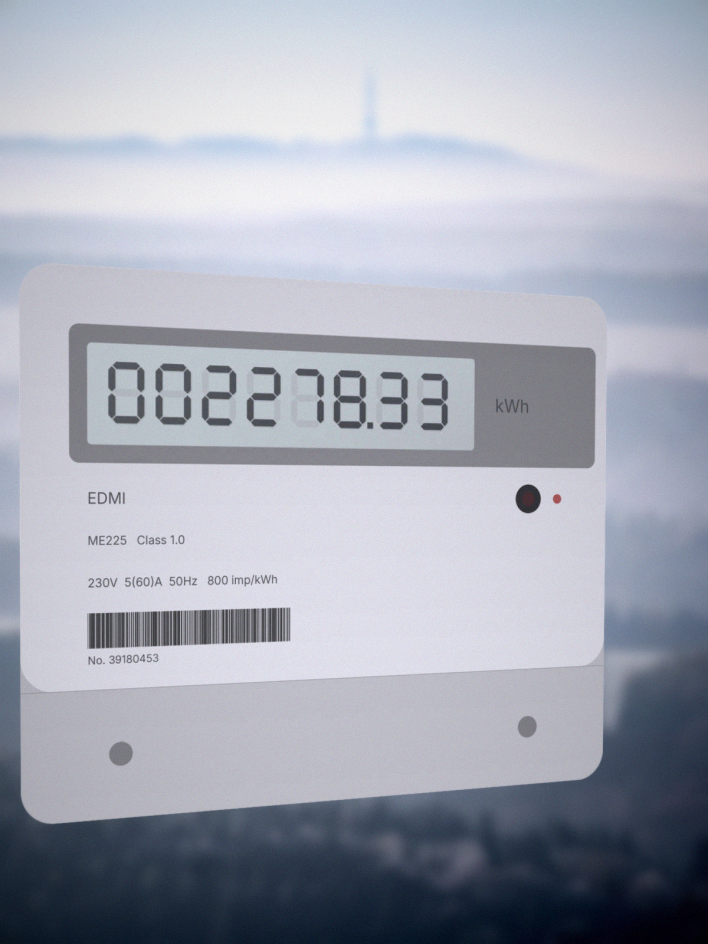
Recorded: value=2278.33 unit=kWh
